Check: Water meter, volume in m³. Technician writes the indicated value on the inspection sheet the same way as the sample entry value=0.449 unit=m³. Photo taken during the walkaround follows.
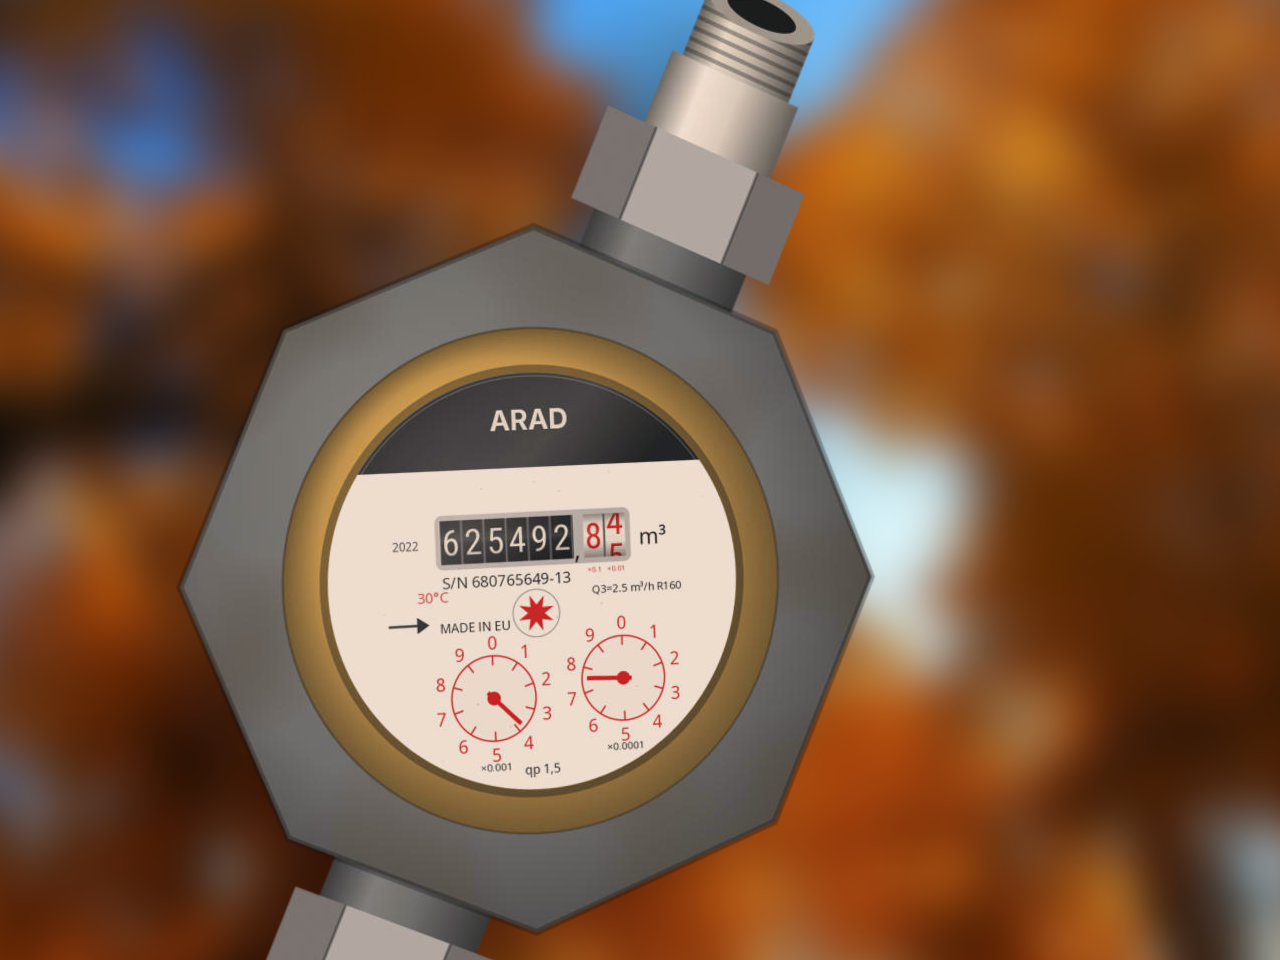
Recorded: value=625492.8437 unit=m³
